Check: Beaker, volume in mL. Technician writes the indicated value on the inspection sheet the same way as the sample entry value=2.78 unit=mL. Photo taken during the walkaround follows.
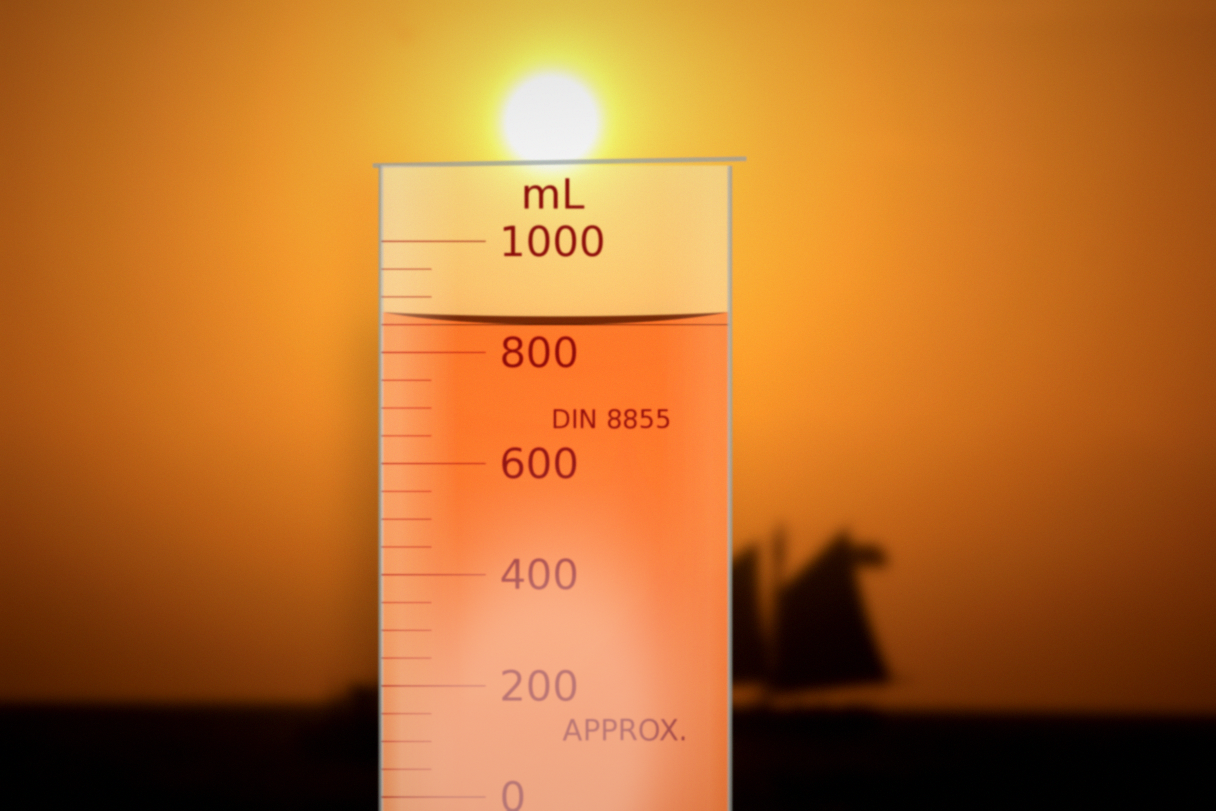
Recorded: value=850 unit=mL
